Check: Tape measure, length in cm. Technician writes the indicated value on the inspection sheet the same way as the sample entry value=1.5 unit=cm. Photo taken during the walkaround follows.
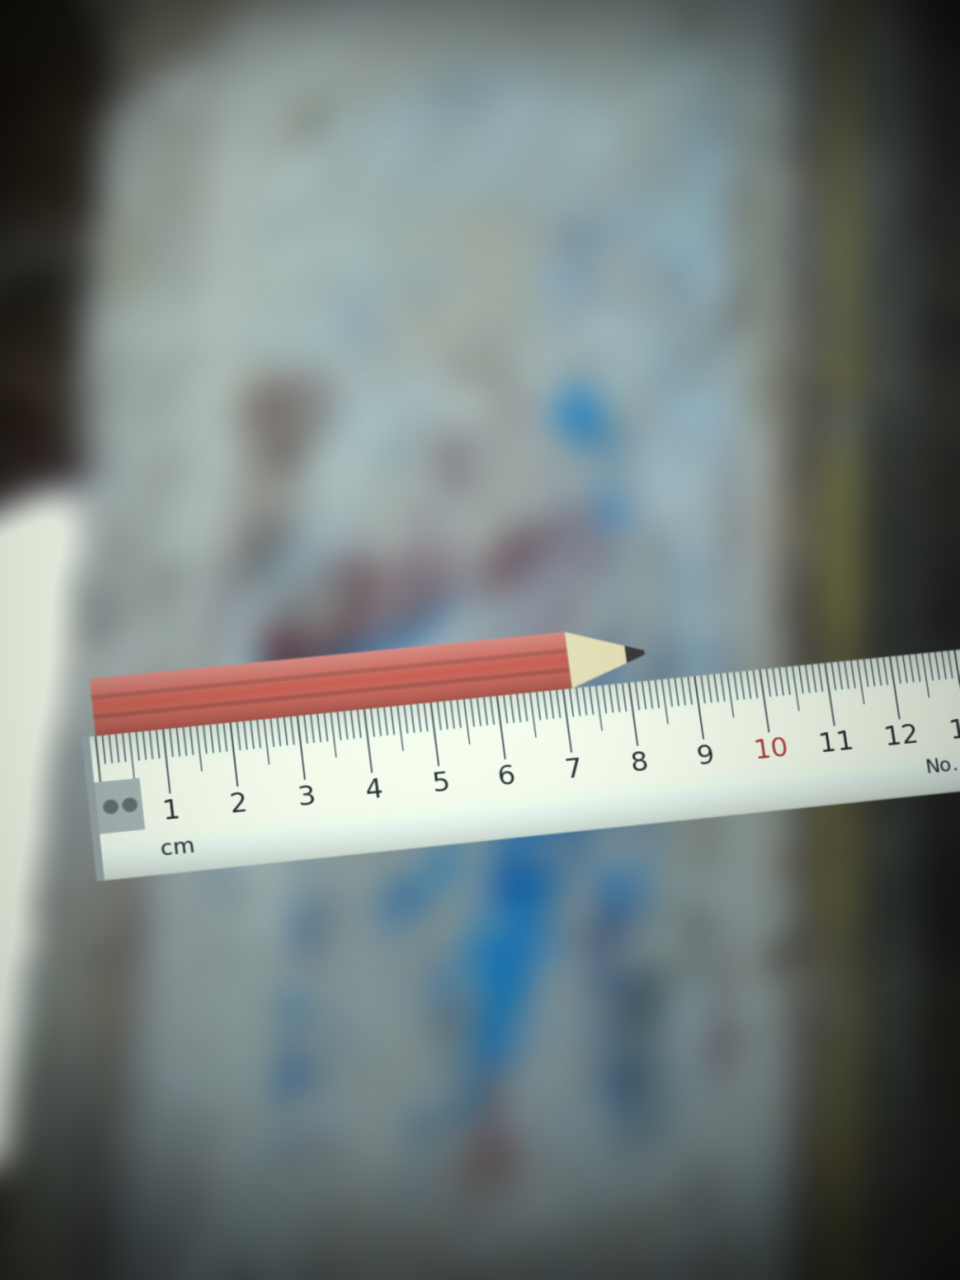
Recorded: value=8.3 unit=cm
